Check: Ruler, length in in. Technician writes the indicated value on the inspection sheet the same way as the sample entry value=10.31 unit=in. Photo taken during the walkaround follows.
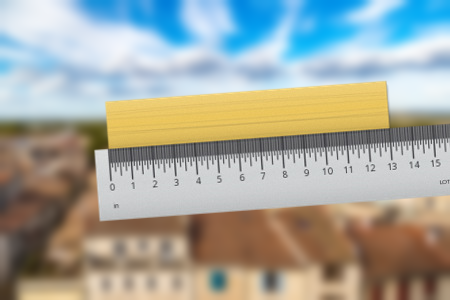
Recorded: value=13 unit=in
